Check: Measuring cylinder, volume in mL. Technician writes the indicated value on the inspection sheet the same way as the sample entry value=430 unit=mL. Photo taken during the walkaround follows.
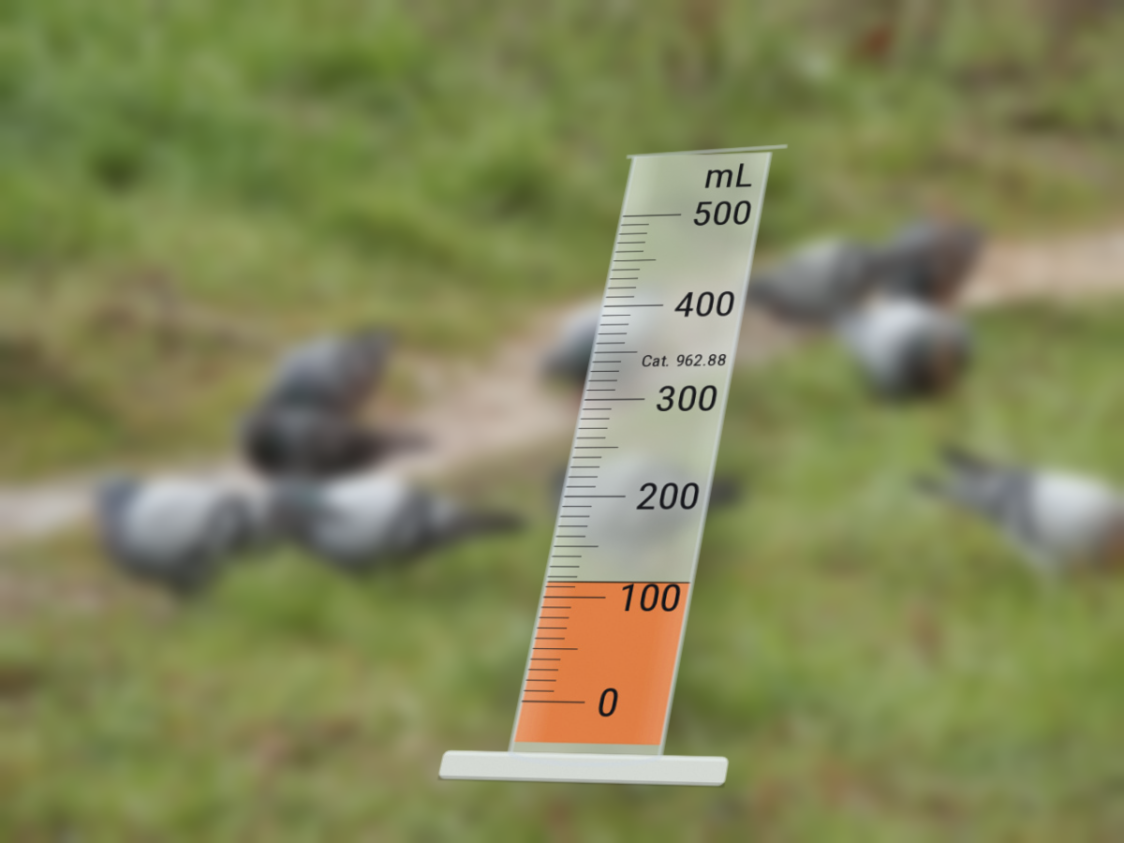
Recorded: value=115 unit=mL
